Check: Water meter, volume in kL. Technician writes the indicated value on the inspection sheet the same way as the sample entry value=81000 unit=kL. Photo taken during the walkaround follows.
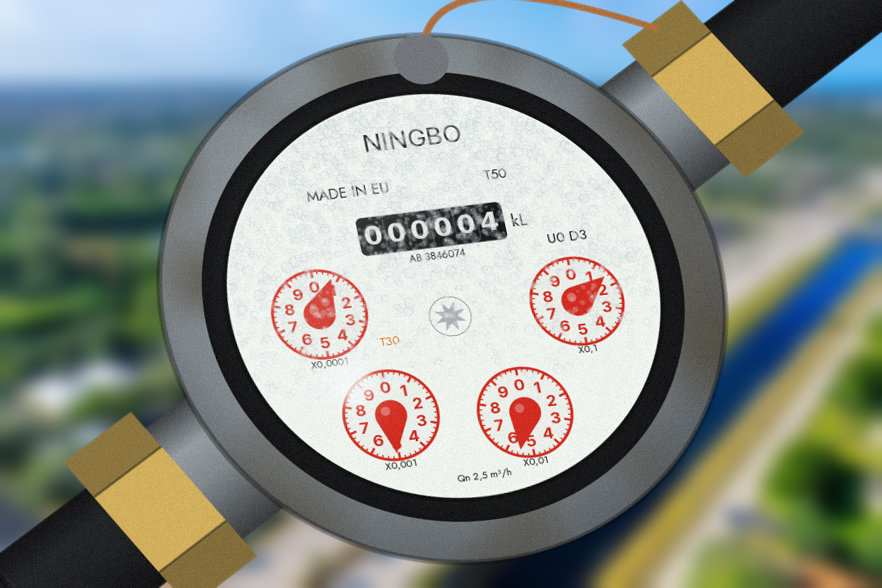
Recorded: value=4.1550 unit=kL
